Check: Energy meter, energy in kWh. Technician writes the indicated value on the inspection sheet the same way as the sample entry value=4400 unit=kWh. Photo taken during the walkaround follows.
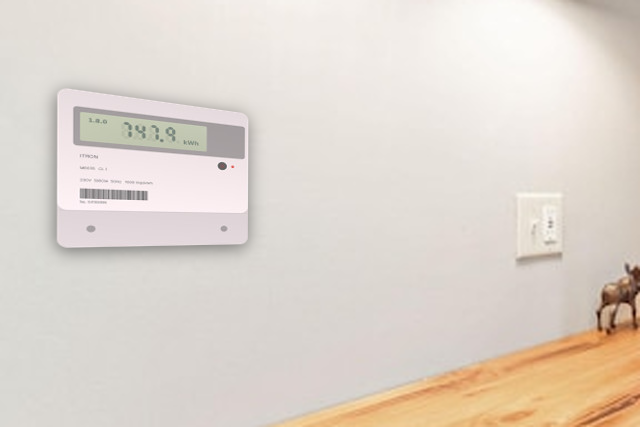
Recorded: value=747.9 unit=kWh
